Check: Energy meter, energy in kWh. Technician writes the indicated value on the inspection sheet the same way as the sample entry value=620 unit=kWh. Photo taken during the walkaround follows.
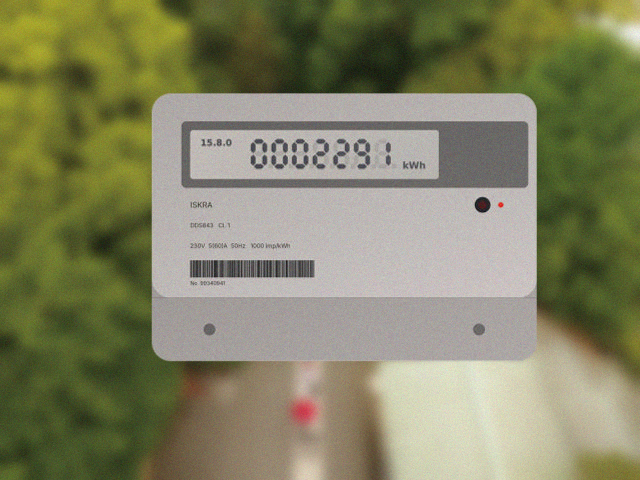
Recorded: value=2291 unit=kWh
